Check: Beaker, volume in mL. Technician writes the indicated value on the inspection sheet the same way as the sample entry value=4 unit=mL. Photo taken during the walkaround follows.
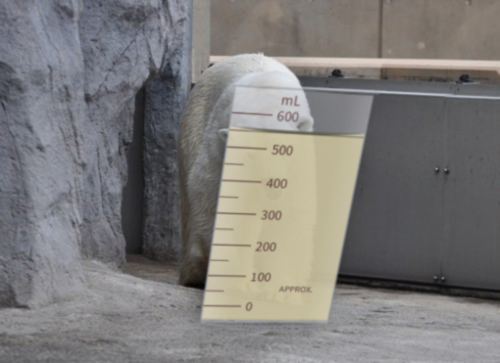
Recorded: value=550 unit=mL
